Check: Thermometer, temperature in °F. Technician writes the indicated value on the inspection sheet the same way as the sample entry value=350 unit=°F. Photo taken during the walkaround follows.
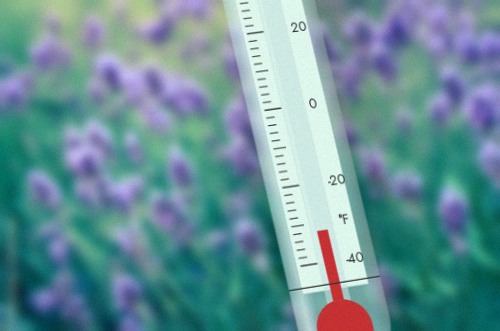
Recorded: value=-32 unit=°F
